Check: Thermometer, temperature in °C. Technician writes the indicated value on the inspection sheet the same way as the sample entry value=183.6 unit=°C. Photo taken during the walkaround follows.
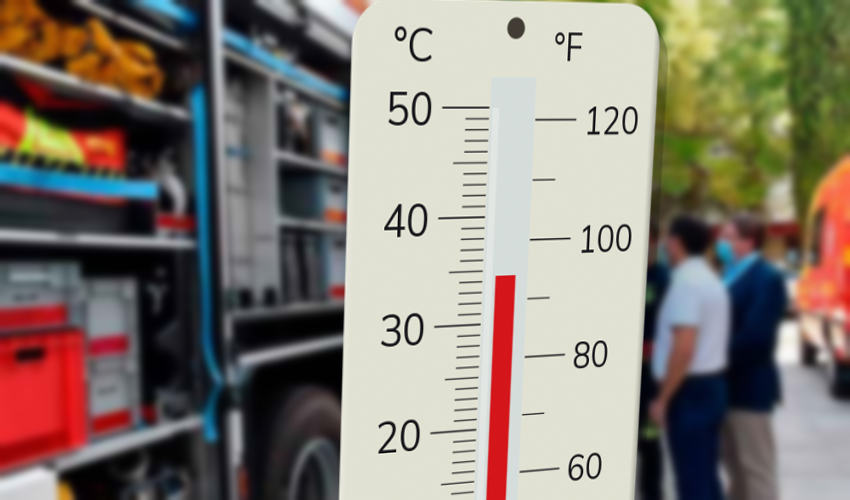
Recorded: value=34.5 unit=°C
